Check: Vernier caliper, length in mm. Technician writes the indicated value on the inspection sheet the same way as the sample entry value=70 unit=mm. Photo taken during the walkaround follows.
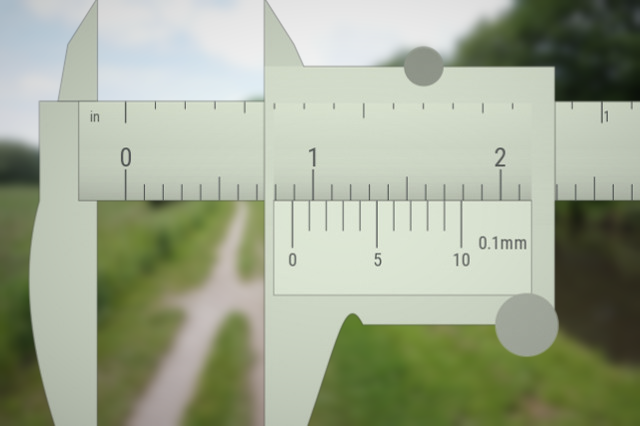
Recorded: value=8.9 unit=mm
